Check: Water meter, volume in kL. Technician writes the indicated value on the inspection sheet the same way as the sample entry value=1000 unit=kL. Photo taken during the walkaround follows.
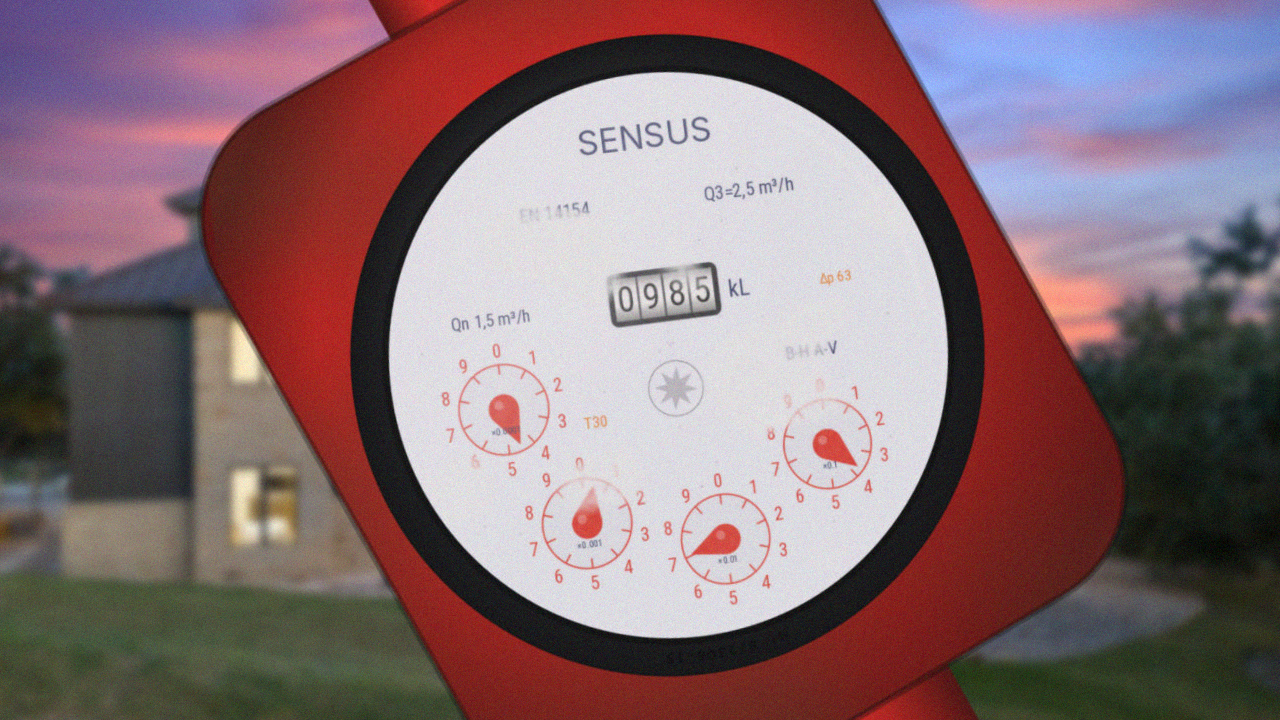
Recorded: value=985.3704 unit=kL
